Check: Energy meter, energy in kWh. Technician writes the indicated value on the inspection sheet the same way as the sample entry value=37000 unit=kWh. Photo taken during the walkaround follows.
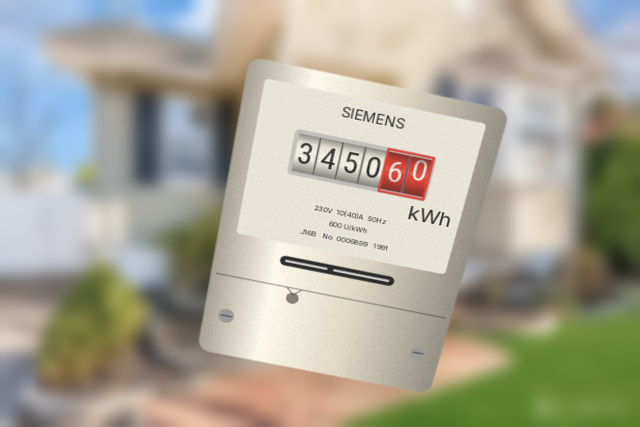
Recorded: value=3450.60 unit=kWh
